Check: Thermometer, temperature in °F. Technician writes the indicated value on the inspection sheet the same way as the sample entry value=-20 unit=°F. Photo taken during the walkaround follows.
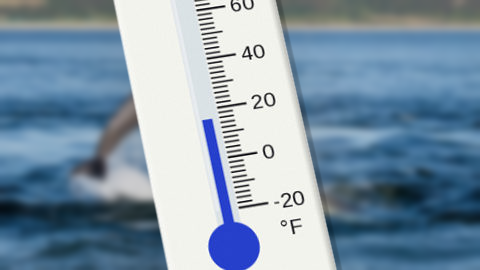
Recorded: value=16 unit=°F
